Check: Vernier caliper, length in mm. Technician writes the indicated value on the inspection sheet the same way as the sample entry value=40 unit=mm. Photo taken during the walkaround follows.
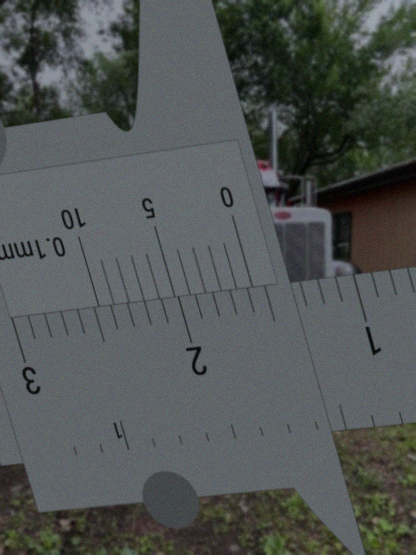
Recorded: value=15.7 unit=mm
